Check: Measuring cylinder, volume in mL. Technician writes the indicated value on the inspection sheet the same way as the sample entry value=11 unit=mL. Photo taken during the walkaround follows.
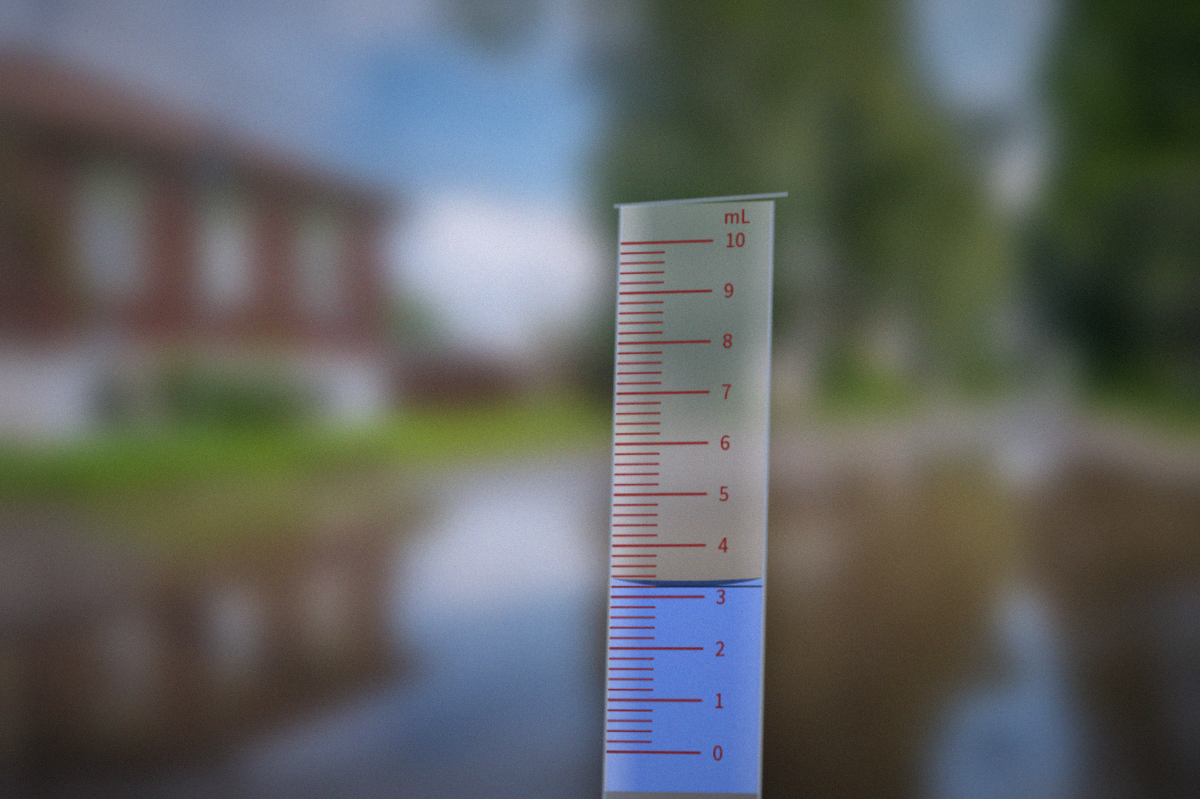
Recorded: value=3.2 unit=mL
